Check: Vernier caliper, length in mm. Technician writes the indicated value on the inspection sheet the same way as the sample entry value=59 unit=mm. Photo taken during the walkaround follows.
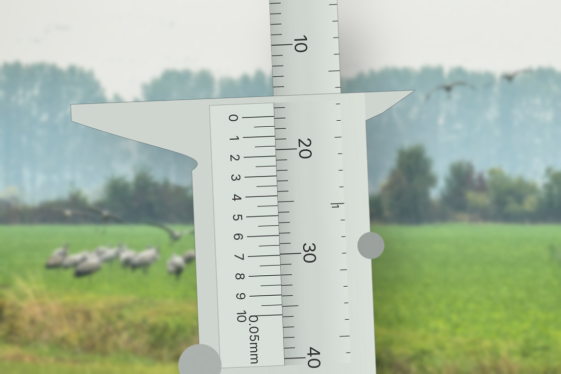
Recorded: value=16.8 unit=mm
